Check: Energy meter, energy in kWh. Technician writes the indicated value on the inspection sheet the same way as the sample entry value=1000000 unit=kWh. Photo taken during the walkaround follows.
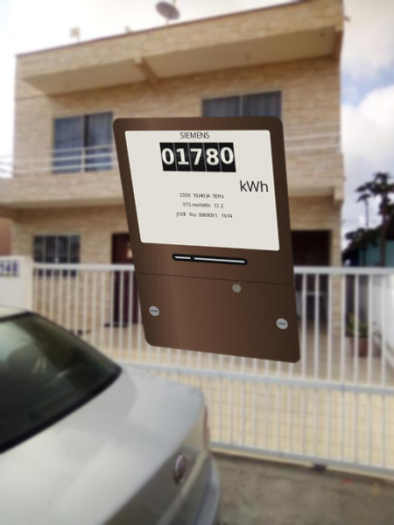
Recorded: value=1780 unit=kWh
